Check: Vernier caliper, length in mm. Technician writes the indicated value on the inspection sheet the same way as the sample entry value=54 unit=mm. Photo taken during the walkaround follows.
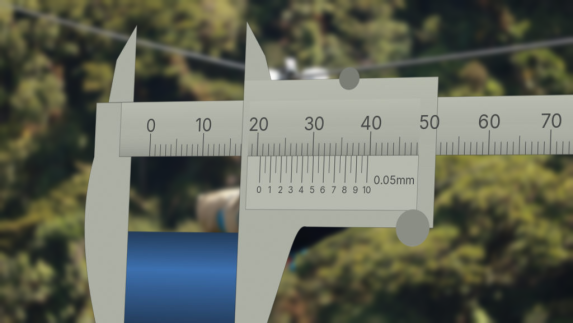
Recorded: value=20.6 unit=mm
